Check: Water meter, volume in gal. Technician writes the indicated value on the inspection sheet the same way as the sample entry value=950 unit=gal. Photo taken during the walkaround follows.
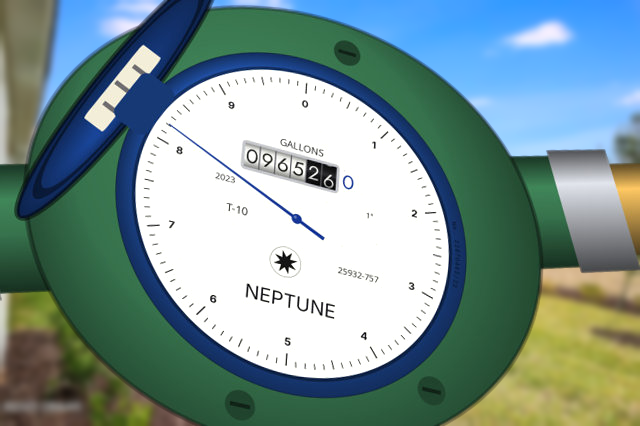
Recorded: value=965258.2 unit=gal
